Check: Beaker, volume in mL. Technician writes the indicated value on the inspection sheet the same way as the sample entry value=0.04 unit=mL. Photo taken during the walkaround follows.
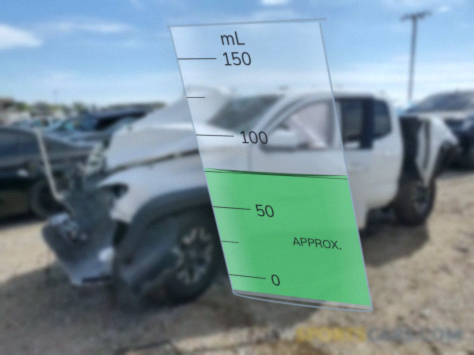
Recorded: value=75 unit=mL
